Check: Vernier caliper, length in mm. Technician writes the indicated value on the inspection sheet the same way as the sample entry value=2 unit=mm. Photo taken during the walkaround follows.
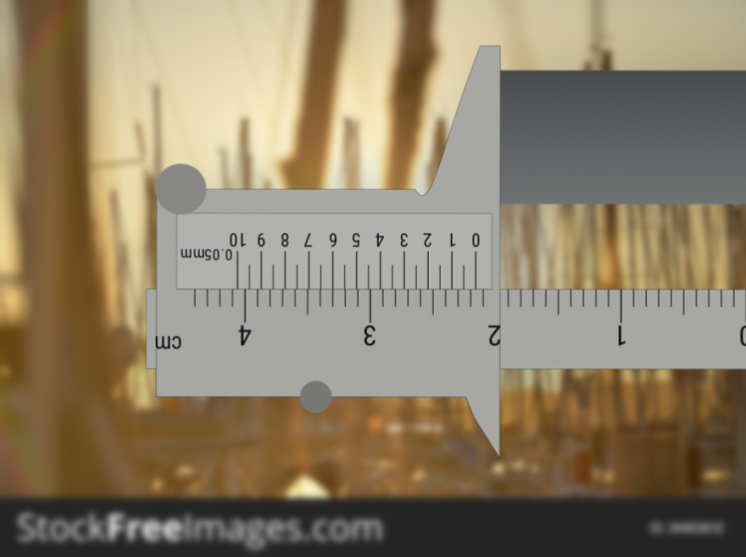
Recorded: value=21.6 unit=mm
